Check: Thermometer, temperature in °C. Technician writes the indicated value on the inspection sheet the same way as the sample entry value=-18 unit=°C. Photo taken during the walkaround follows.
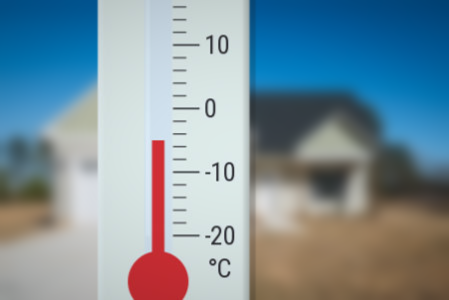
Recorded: value=-5 unit=°C
